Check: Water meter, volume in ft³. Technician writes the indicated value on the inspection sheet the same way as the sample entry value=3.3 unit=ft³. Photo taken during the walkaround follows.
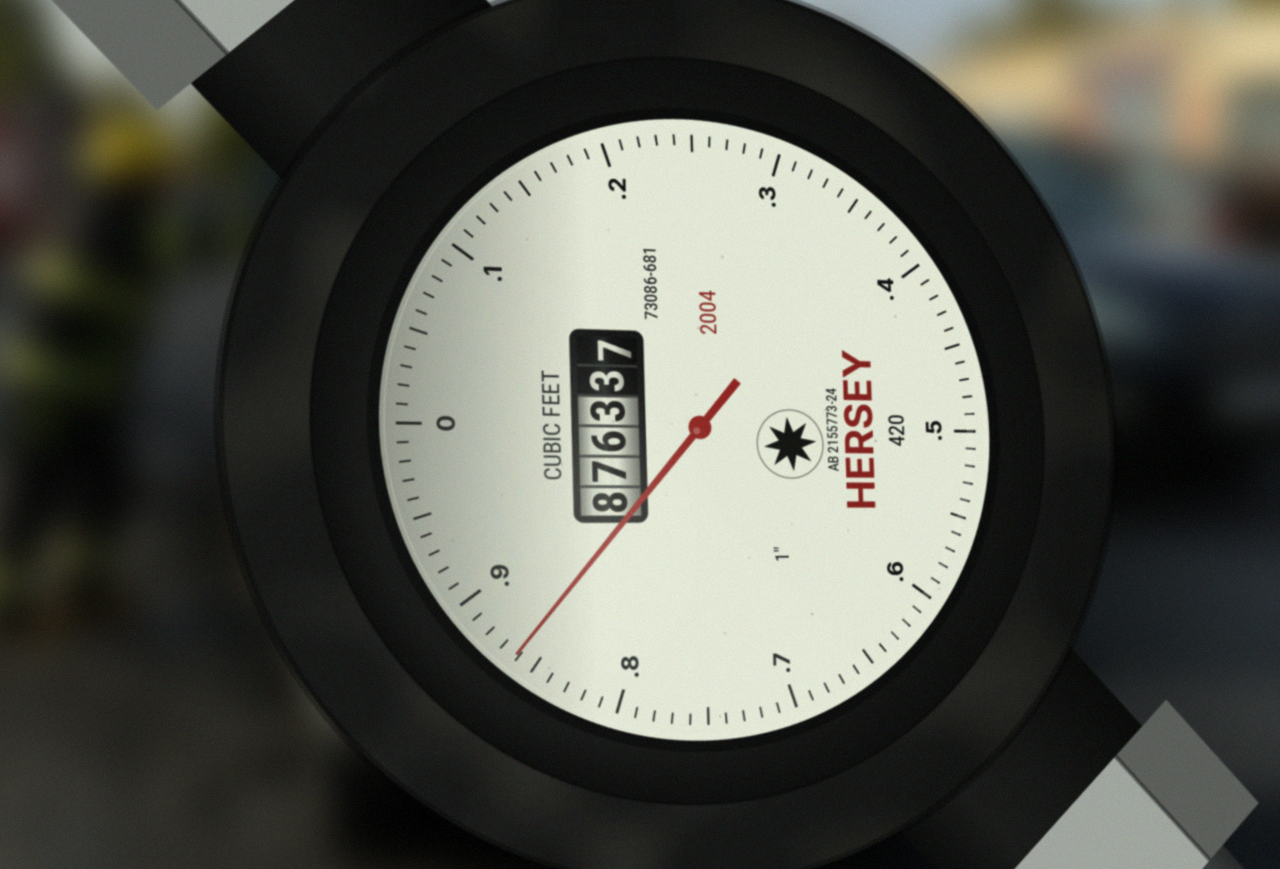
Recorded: value=876336.86 unit=ft³
